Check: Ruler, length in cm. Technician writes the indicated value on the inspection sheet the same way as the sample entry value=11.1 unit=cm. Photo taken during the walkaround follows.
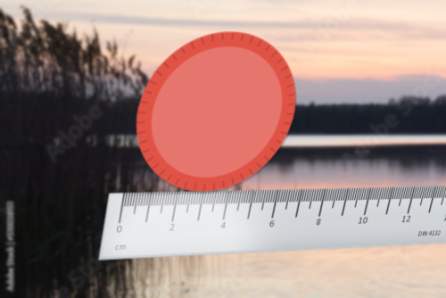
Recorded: value=6 unit=cm
